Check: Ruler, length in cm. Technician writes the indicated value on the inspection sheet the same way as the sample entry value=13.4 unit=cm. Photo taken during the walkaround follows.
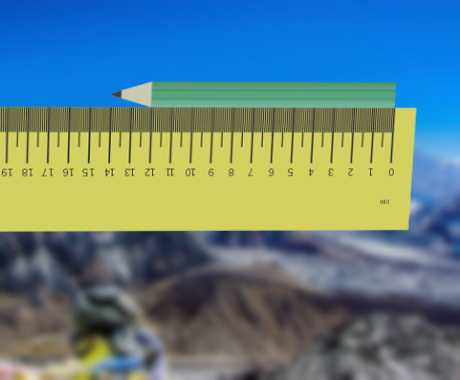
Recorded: value=14 unit=cm
